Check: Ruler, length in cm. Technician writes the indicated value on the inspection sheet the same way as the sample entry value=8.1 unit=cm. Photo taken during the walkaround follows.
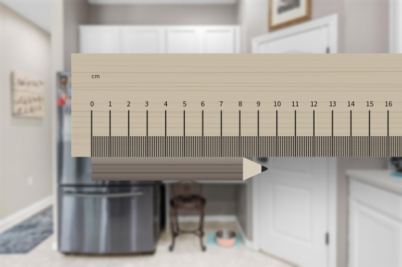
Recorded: value=9.5 unit=cm
